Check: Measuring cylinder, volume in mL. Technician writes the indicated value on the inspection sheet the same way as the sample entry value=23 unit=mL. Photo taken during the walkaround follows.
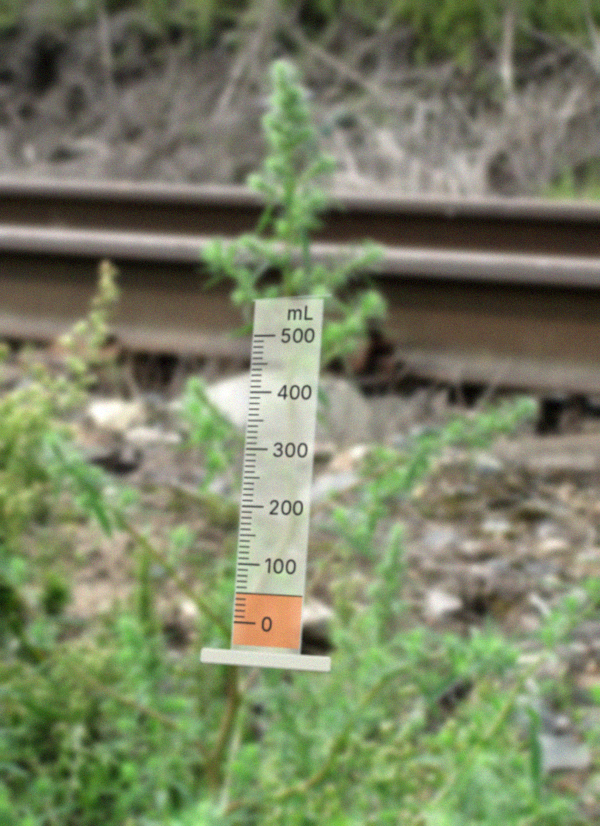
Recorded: value=50 unit=mL
